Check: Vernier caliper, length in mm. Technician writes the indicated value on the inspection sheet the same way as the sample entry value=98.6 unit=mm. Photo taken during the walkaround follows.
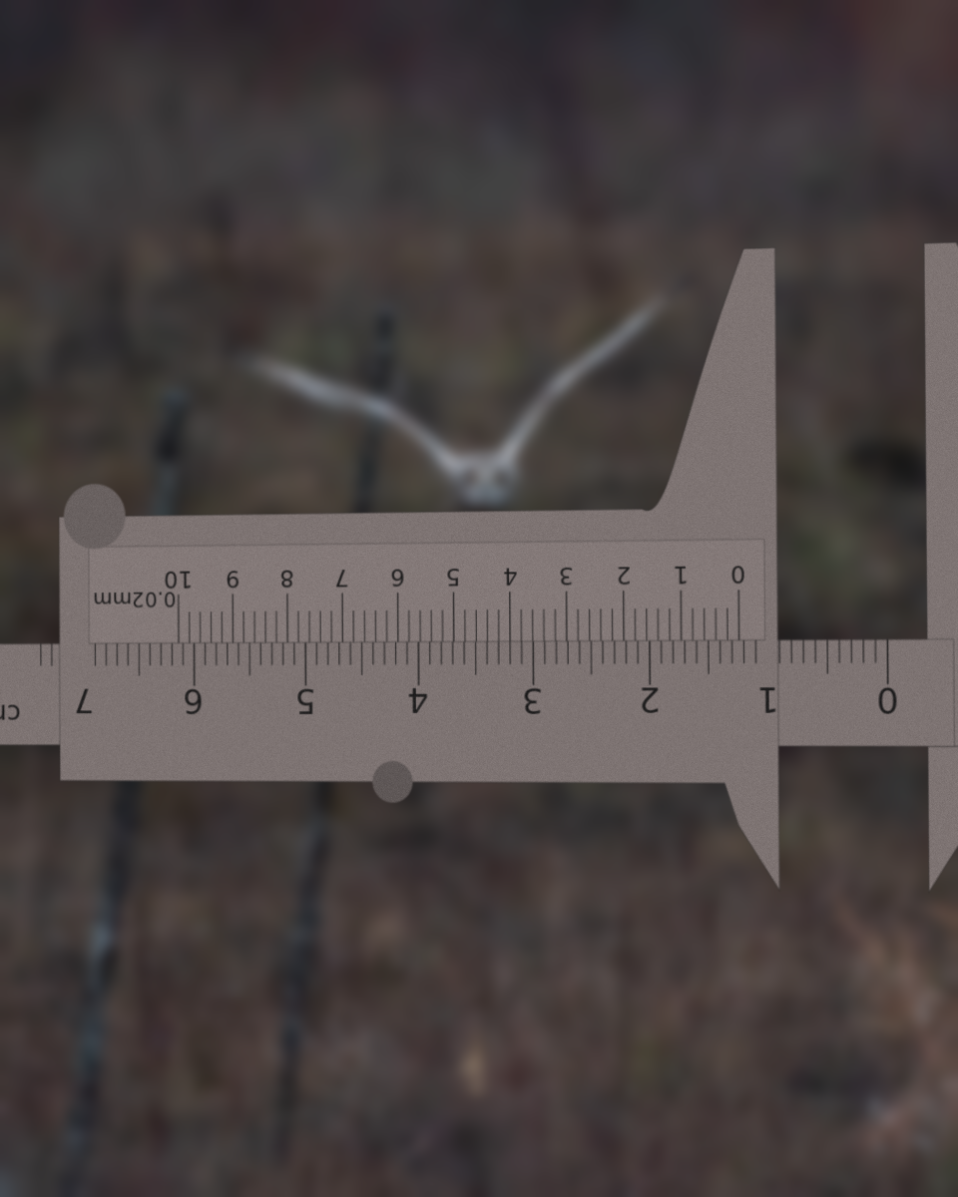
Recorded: value=12.4 unit=mm
